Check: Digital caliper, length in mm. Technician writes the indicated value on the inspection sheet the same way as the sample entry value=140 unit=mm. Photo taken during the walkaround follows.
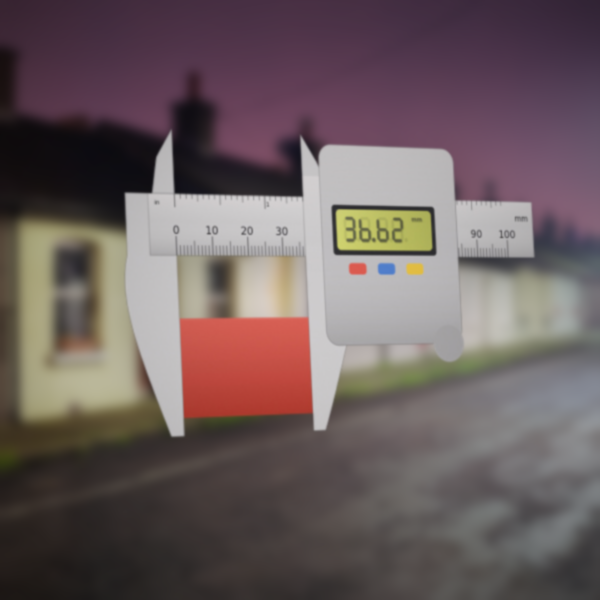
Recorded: value=36.62 unit=mm
